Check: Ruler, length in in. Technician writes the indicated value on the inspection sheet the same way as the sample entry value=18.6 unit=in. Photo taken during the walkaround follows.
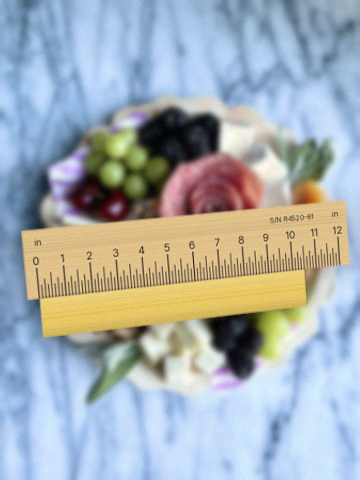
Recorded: value=10.5 unit=in
